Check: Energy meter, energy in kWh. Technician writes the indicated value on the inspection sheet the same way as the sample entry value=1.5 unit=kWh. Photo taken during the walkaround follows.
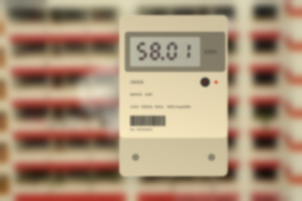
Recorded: value=58.01 unit=kWh
